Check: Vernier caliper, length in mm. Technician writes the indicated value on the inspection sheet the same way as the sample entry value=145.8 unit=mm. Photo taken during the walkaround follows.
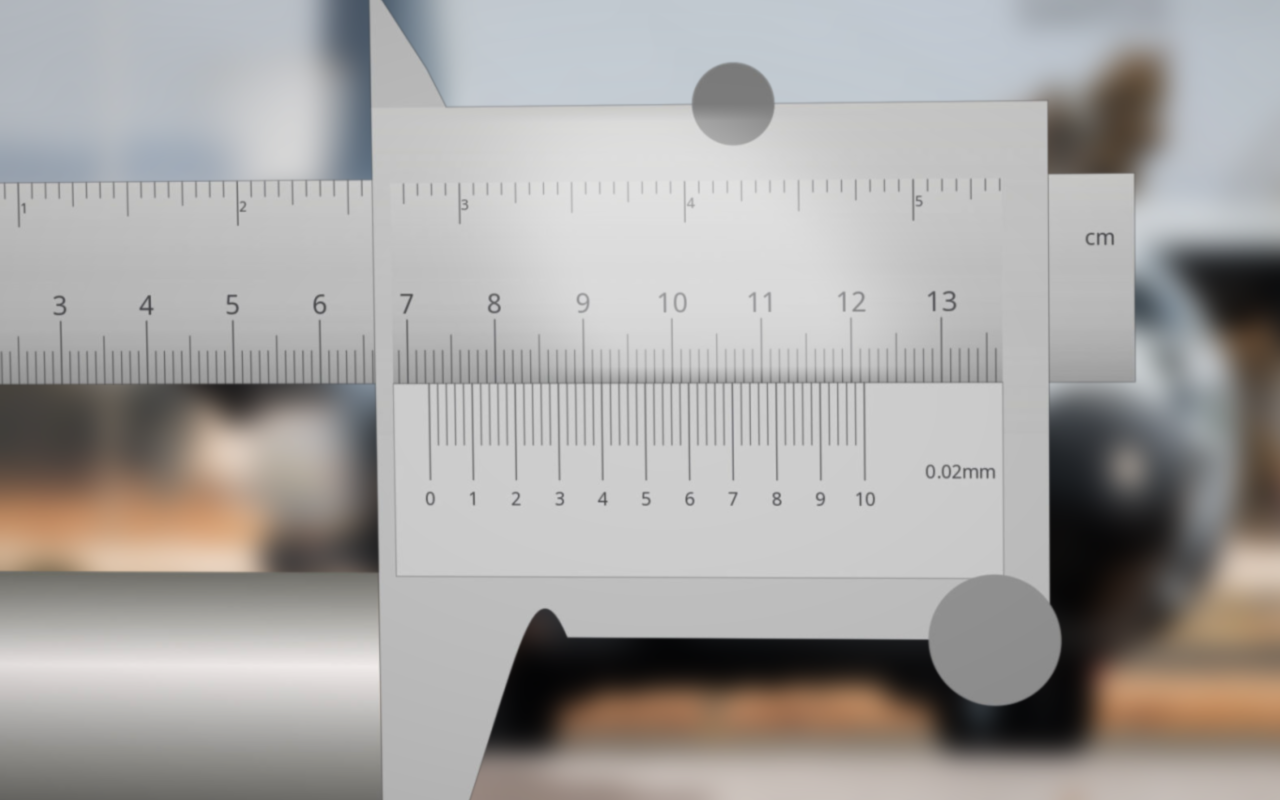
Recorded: value=72.4 unit=mm
